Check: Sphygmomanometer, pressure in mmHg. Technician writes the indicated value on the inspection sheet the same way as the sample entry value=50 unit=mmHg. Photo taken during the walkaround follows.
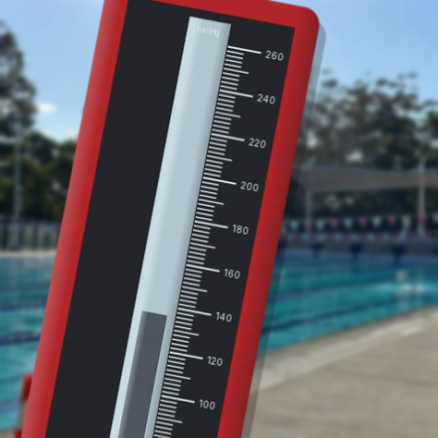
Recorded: value=136 unit=mmHg
